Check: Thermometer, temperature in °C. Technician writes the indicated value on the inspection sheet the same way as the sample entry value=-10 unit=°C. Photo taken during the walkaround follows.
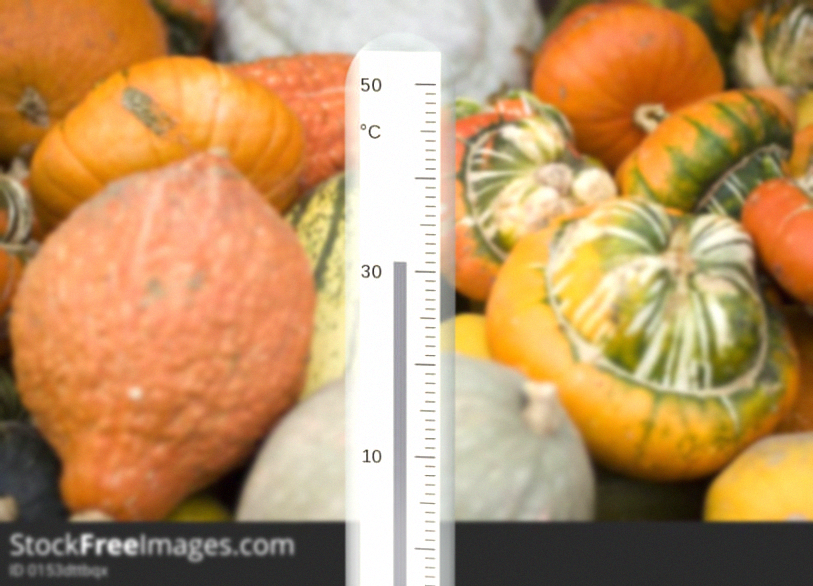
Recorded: value=31 unit=°C
